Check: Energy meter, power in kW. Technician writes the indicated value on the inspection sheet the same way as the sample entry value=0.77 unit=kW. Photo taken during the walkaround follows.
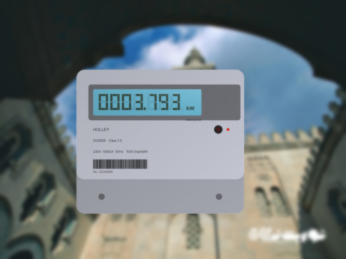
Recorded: value=3.793 unit=kW
